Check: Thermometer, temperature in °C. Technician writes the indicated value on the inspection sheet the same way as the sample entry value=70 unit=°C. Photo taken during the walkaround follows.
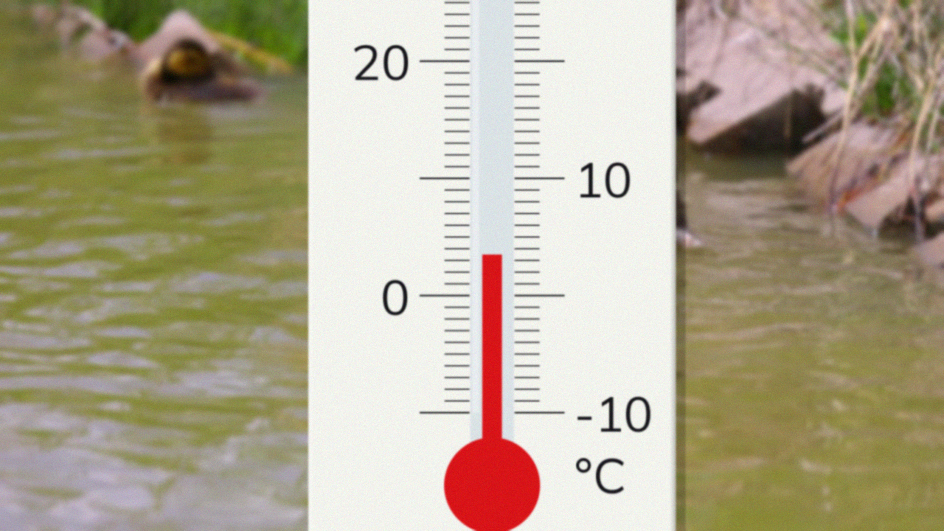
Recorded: value=3.5 unit=°C
